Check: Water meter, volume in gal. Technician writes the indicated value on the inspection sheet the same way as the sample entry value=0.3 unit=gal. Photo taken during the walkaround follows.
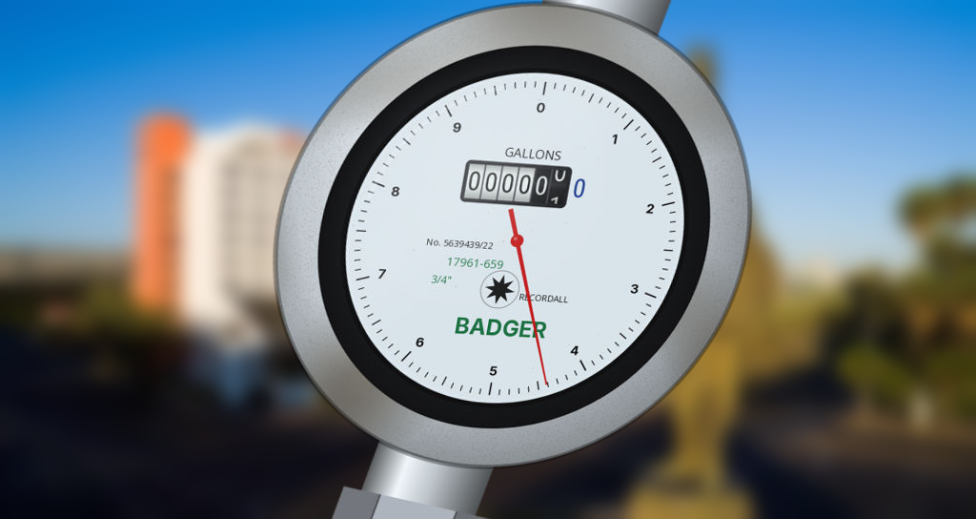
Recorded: value=4.4 unit=gal
